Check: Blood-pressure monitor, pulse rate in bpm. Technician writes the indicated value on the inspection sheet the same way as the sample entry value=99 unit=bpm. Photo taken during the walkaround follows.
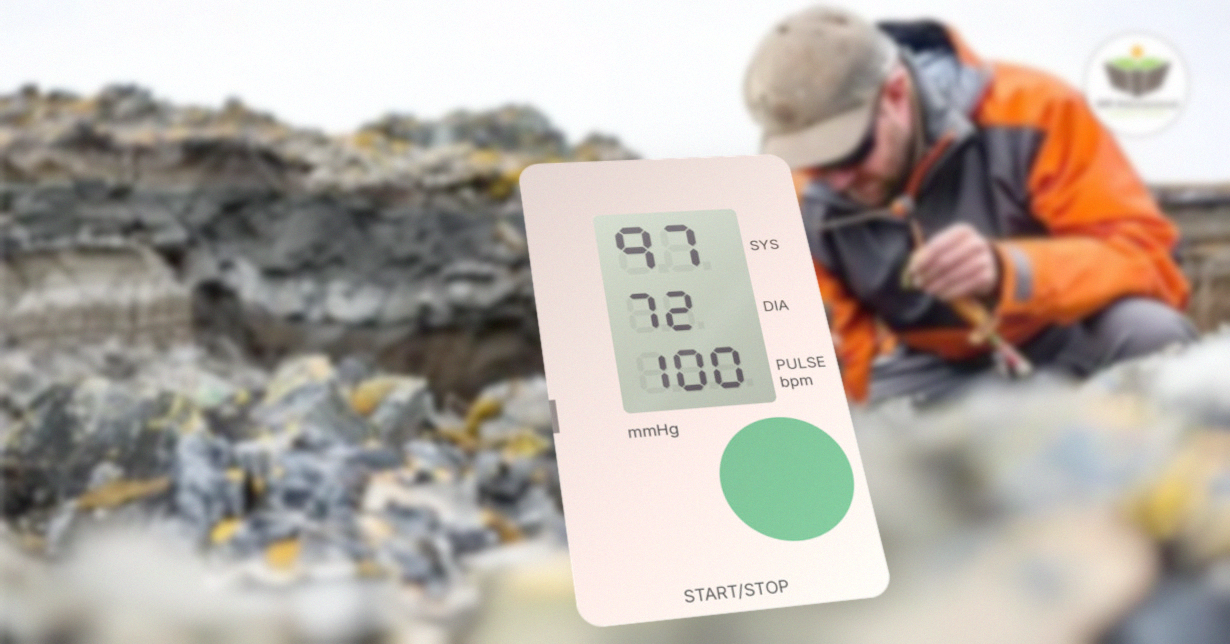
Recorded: value=100 unit=bpm
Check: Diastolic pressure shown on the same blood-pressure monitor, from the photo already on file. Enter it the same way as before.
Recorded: value=72 unit=mmHg
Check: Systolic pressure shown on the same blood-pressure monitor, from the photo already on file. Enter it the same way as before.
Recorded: value=97 unit=mmHg
